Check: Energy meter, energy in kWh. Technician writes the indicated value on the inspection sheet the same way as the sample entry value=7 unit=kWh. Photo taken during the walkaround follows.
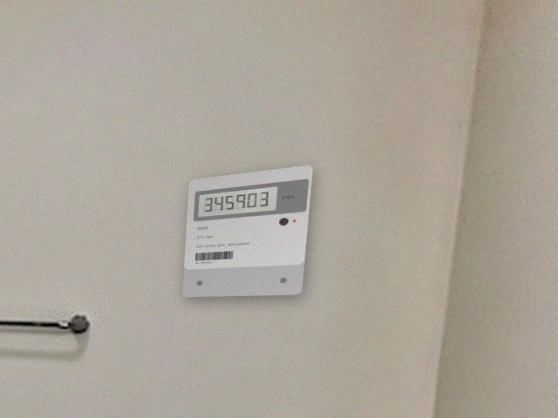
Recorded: value=345903 unit=kWh
